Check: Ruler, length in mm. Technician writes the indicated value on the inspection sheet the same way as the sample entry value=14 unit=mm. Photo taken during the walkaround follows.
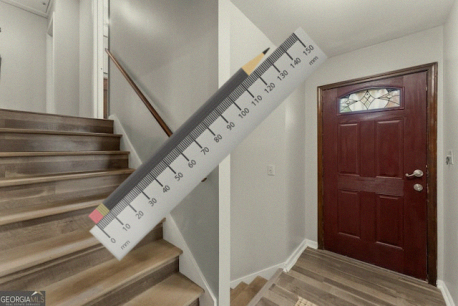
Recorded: value=135 unit=mm
